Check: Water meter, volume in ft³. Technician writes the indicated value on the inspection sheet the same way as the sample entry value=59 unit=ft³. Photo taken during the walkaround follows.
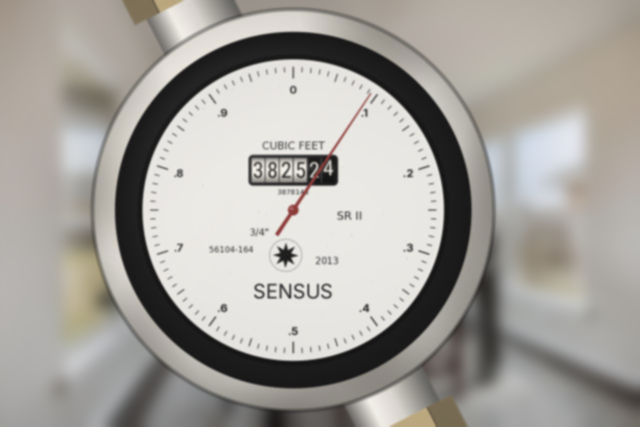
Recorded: value=382524.09 unit=ft³
